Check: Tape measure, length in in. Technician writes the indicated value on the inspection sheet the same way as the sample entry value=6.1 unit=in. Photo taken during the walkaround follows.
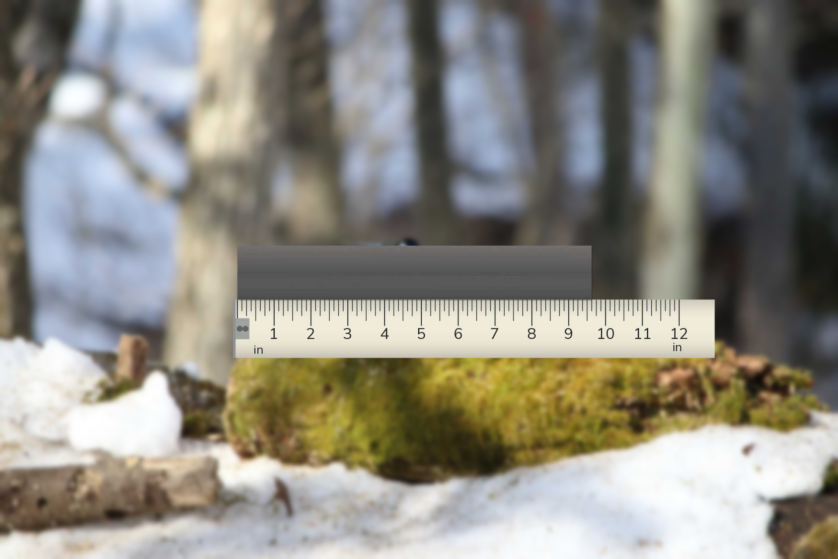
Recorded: value=9.625 unit=in
